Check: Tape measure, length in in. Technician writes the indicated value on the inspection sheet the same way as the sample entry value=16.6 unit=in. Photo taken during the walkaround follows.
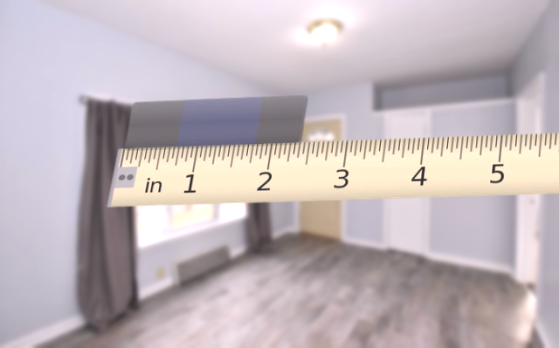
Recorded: value=2.375 unit=in
